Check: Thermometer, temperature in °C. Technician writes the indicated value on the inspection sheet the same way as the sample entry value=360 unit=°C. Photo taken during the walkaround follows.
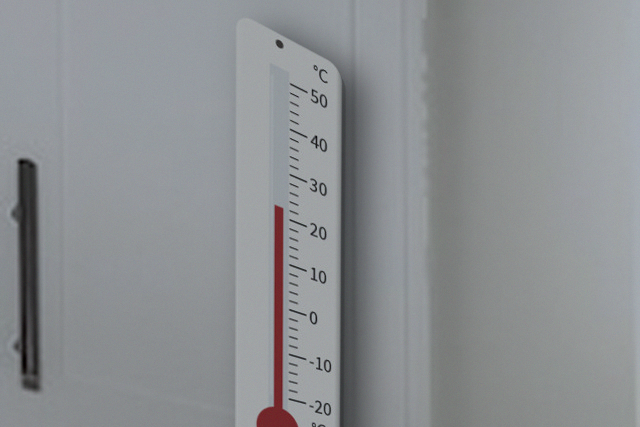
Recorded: value=22 unit=°C
